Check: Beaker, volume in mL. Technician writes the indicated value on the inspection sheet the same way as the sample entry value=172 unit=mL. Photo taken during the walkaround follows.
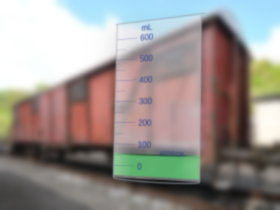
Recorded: value=50 unit=mL
